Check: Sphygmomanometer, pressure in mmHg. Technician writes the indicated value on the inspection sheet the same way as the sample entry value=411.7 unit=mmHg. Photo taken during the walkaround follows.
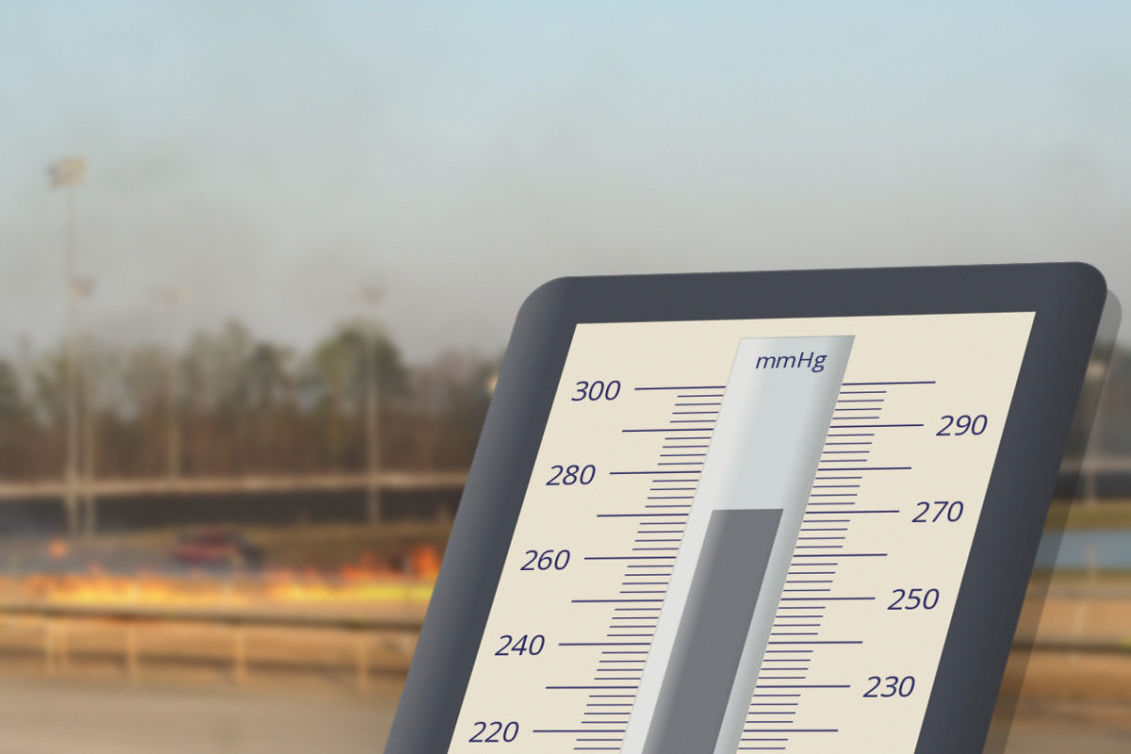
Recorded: value=271 unit=mmHg
